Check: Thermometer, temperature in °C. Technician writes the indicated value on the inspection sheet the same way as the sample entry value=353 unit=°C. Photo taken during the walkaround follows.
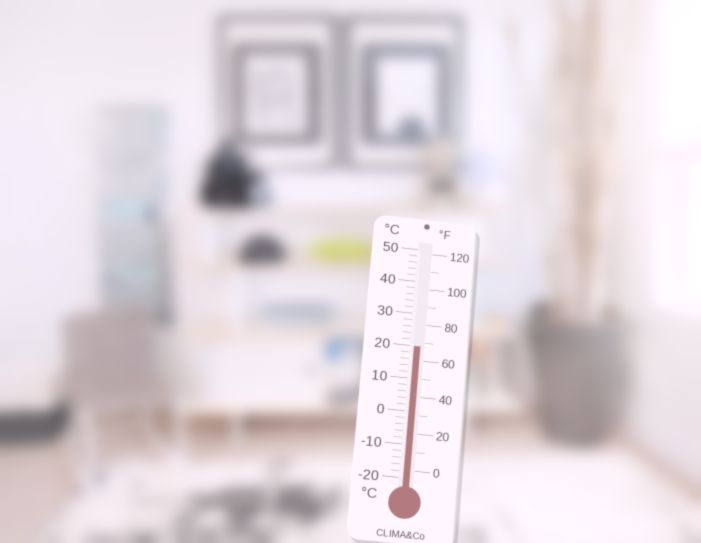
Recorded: value=20 unit=°C
